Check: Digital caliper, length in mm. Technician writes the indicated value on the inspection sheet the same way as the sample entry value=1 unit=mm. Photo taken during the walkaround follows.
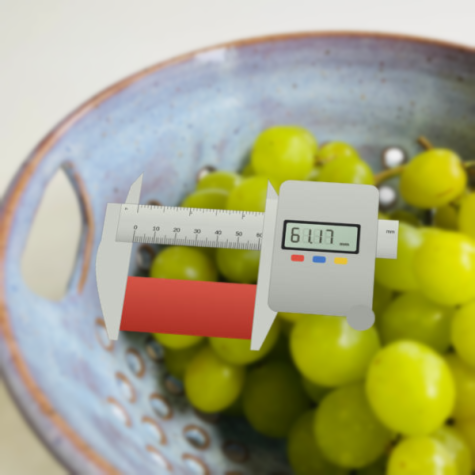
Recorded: value=61.17 unit=mm
